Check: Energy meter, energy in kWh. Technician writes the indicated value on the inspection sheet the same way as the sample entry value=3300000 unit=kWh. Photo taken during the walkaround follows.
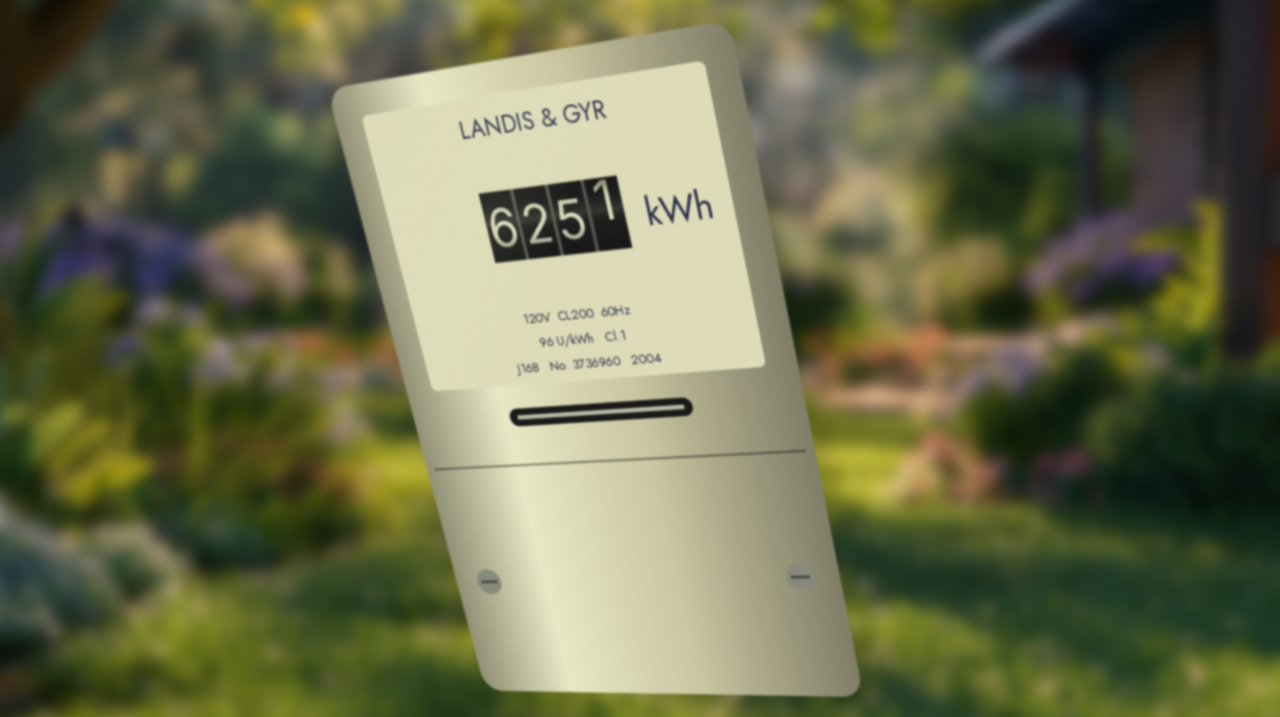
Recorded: value=6251 unit=kWh
